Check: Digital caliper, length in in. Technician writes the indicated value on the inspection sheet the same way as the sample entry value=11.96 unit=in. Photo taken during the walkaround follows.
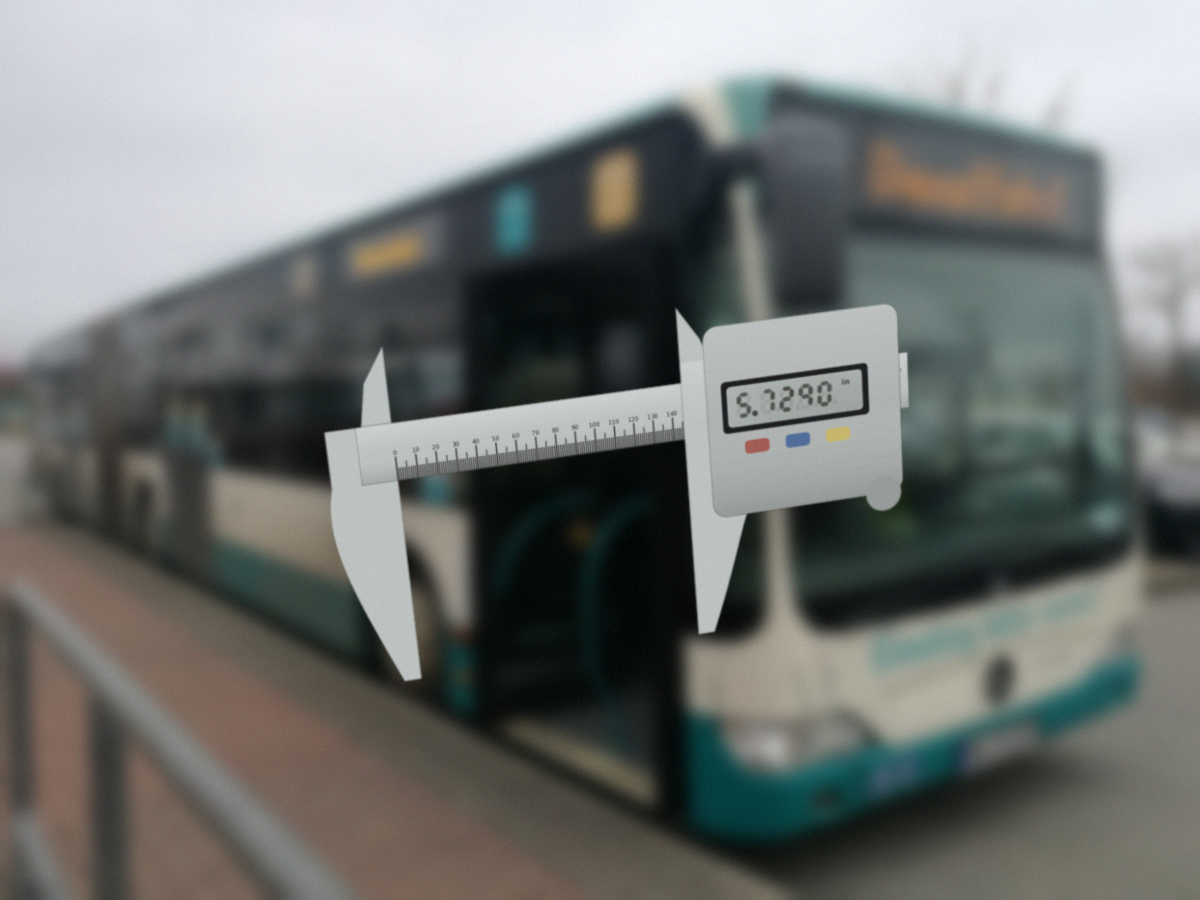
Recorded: value=5.7290 unit=in
